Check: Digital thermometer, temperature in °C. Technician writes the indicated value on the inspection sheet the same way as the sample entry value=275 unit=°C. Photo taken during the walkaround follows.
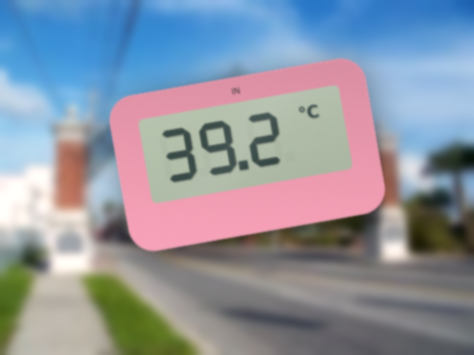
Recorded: value=39.2 unit=°C
